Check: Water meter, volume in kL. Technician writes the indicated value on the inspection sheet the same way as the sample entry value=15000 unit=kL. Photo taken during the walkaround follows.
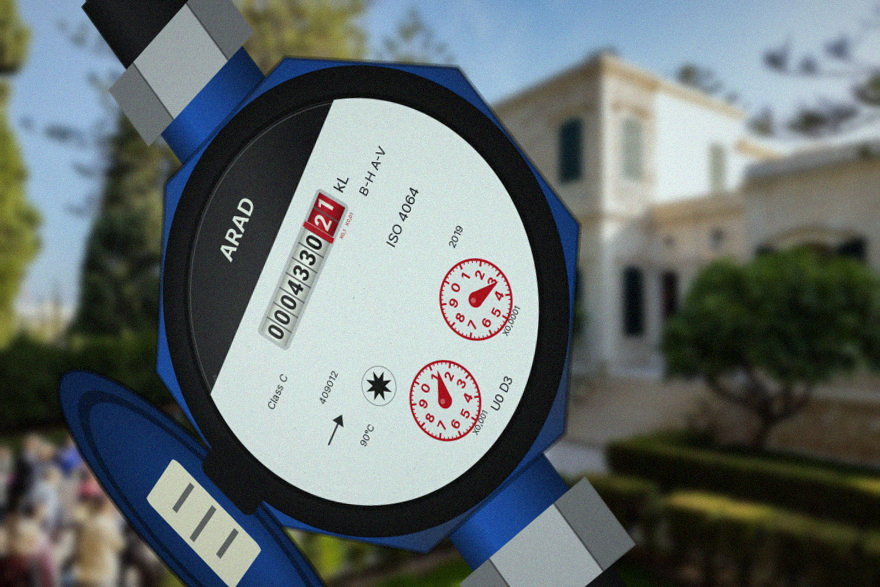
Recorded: value=4330.2113 unit=kL
